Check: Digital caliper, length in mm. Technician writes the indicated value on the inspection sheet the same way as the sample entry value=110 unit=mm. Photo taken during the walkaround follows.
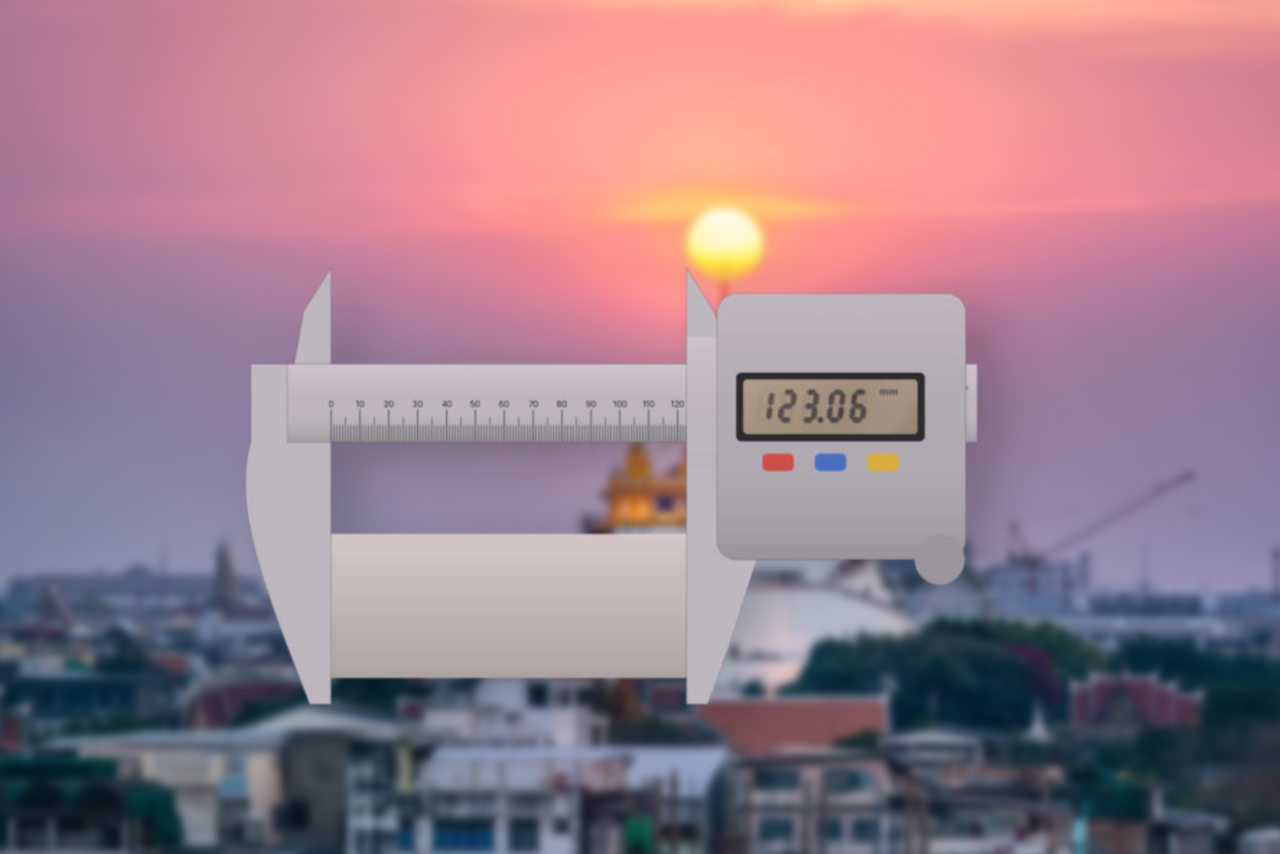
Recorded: value=123.06 unit=mm
